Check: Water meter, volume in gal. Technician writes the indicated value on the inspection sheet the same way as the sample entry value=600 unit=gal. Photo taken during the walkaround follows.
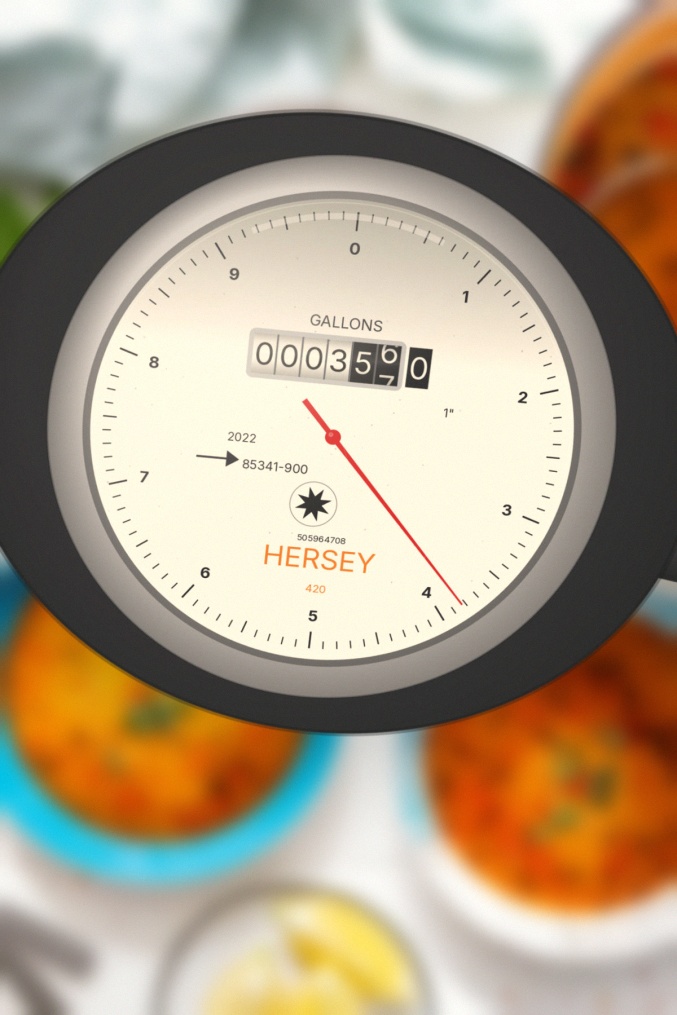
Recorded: value=3563.8 unit=gal
